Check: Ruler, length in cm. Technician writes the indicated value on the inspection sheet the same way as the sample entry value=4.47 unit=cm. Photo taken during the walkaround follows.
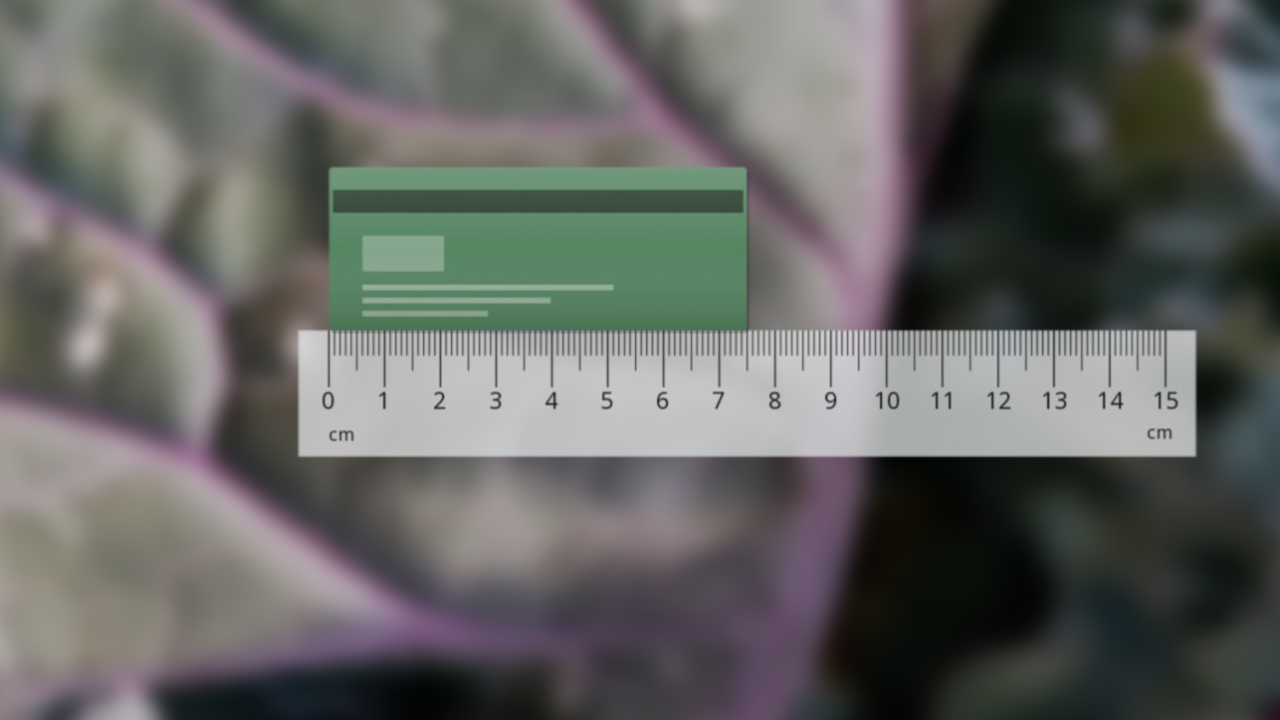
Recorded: value=7.5 unit=cm
